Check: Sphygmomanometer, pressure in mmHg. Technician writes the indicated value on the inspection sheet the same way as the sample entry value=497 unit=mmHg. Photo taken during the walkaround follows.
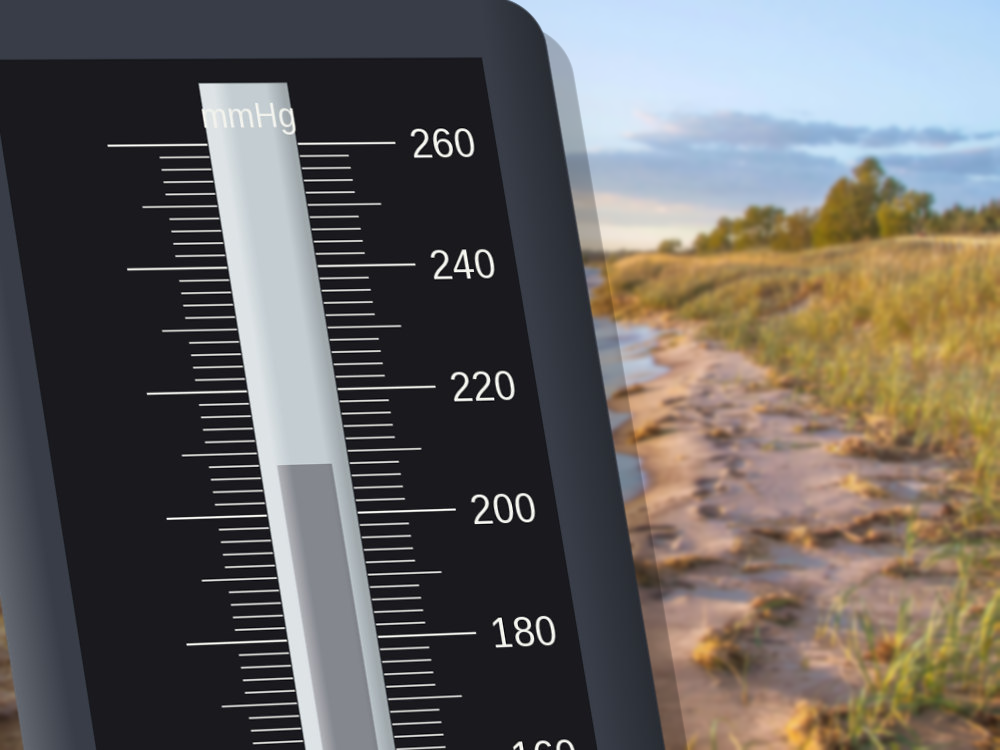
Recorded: value=208 unit=mmHg
